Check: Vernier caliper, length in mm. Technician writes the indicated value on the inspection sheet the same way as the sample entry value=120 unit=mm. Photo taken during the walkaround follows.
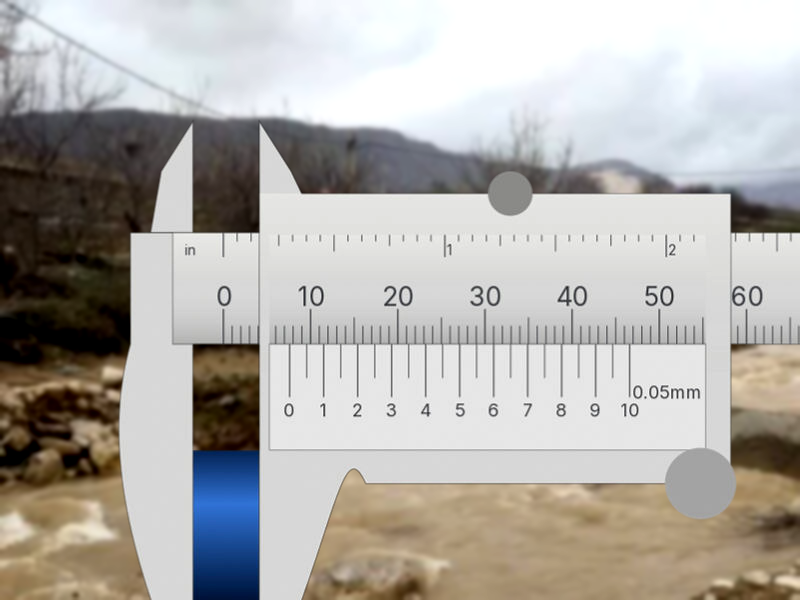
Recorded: value=7.6 unit=mm
